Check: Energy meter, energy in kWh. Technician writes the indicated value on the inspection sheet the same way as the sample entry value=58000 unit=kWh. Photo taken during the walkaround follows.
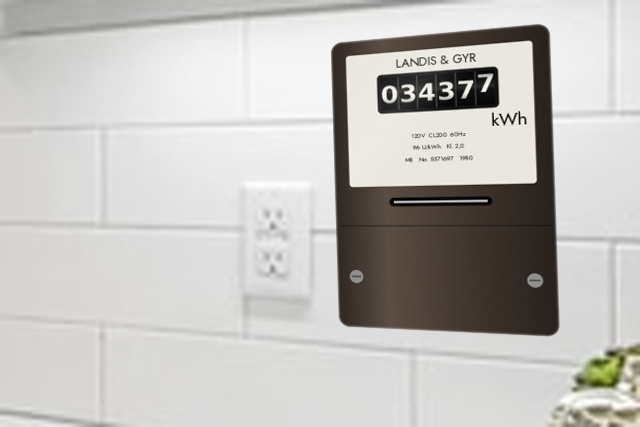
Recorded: value=34377 unit=kWh
